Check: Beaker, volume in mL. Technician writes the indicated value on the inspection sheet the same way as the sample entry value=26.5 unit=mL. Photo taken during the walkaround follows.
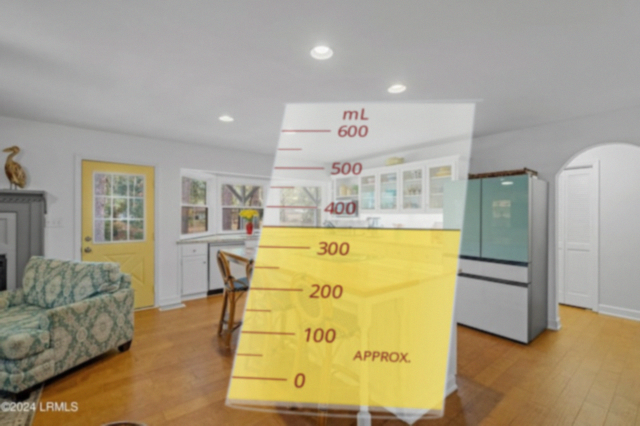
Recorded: value=350 unit=mL
